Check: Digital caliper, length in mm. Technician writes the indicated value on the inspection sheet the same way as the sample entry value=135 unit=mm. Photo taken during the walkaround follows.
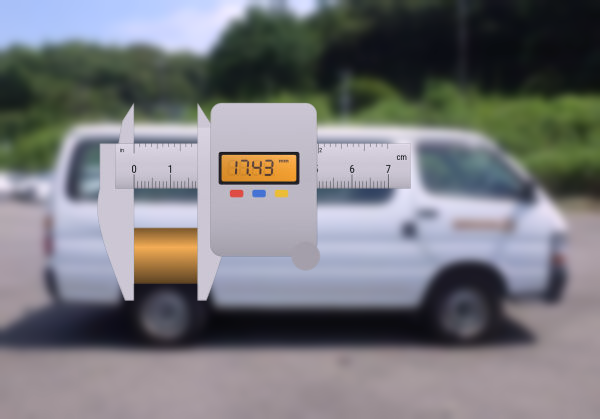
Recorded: value=17.43 unit=mm
